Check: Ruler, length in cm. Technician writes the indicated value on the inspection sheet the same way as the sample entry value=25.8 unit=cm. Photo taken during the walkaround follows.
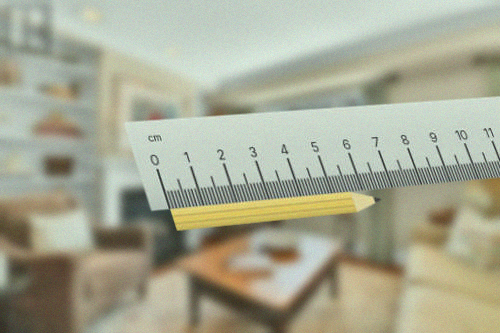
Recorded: value=6.5 unit=cm
